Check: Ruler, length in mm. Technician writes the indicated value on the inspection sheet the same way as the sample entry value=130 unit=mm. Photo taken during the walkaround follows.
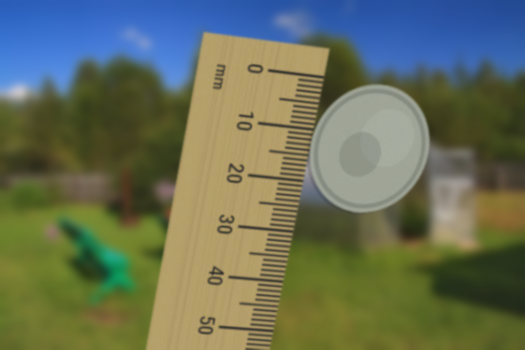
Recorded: value=25 unit=mm
